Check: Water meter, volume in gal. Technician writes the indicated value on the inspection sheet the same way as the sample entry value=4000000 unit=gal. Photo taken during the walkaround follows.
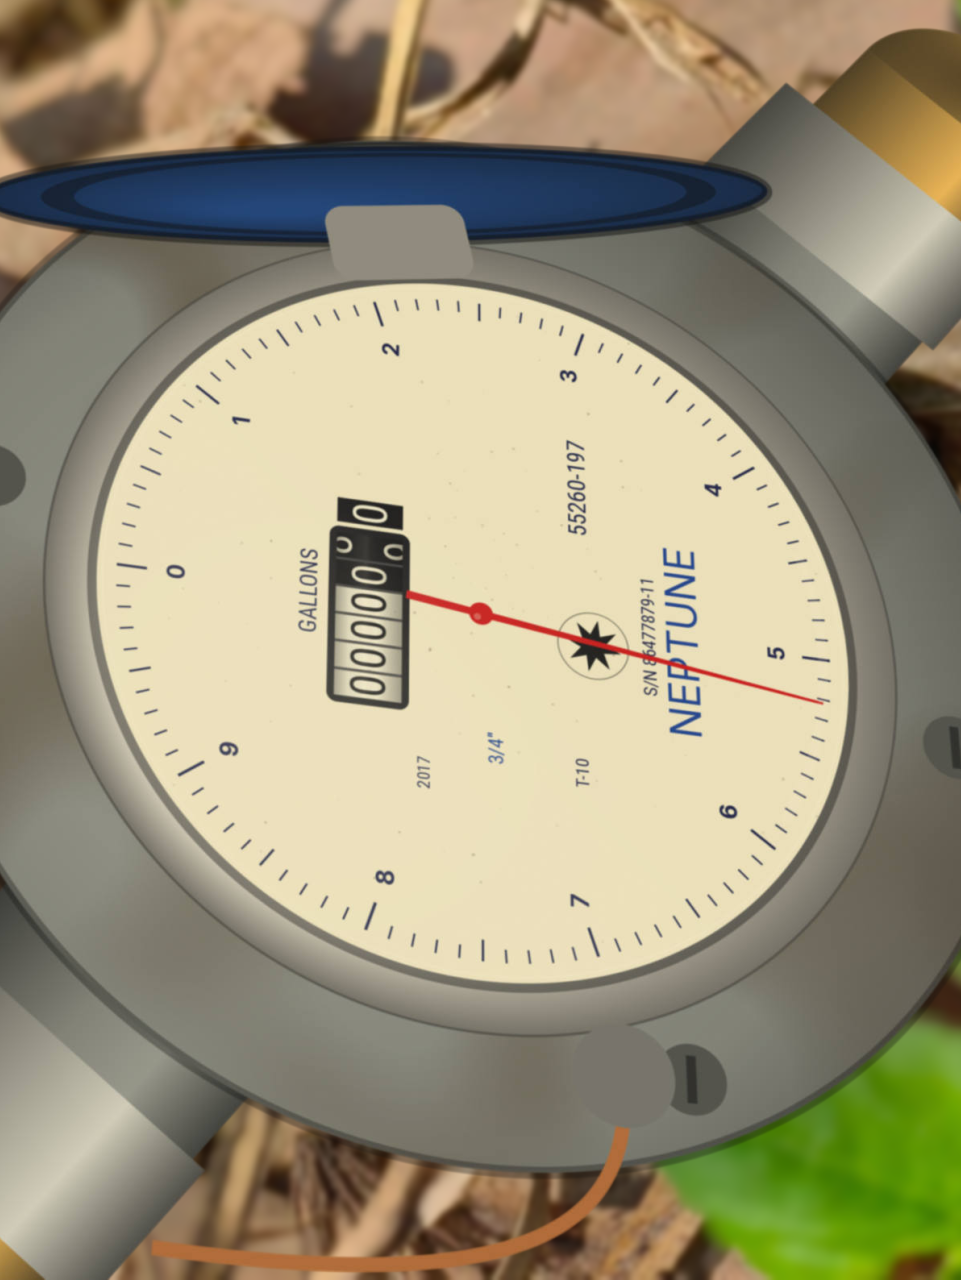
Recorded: value=85.2 unit=gal
